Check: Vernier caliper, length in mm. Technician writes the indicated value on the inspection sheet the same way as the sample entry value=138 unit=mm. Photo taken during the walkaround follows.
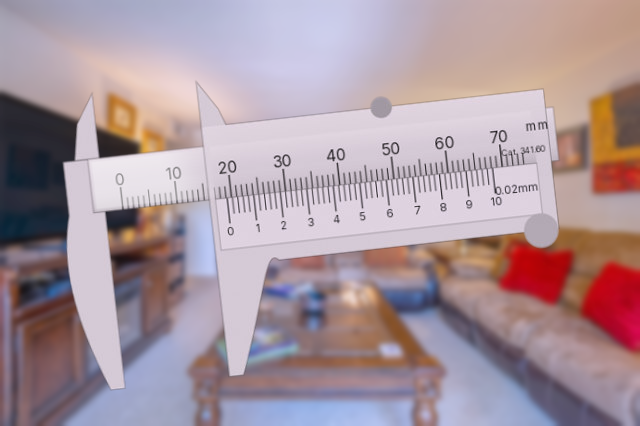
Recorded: value=19.2 unit=mm
